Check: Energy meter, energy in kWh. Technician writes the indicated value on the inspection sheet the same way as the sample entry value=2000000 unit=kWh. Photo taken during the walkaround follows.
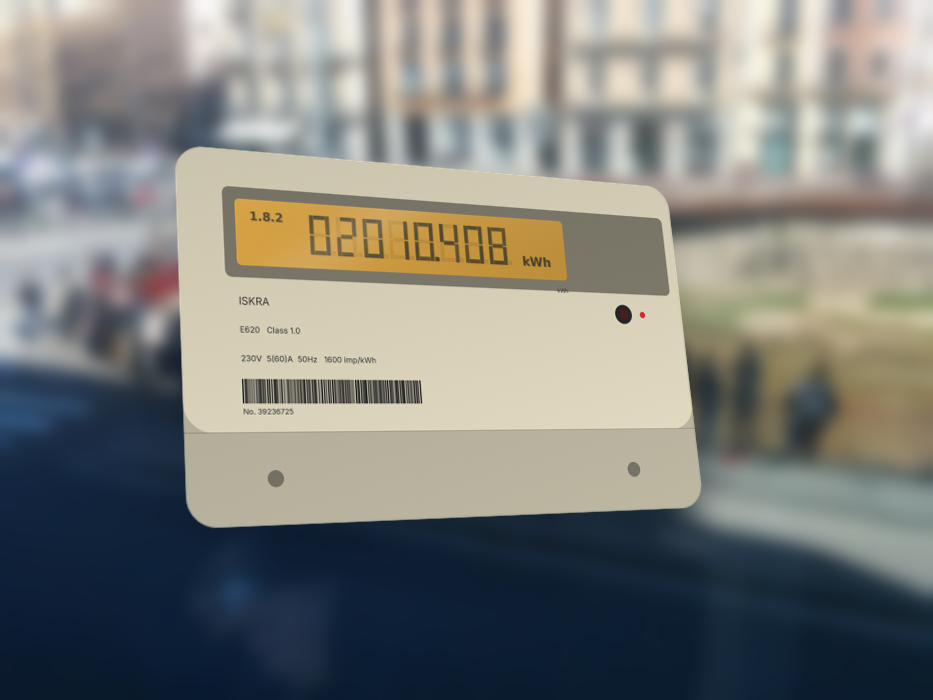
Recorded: value=2010.408 unit=kWh
